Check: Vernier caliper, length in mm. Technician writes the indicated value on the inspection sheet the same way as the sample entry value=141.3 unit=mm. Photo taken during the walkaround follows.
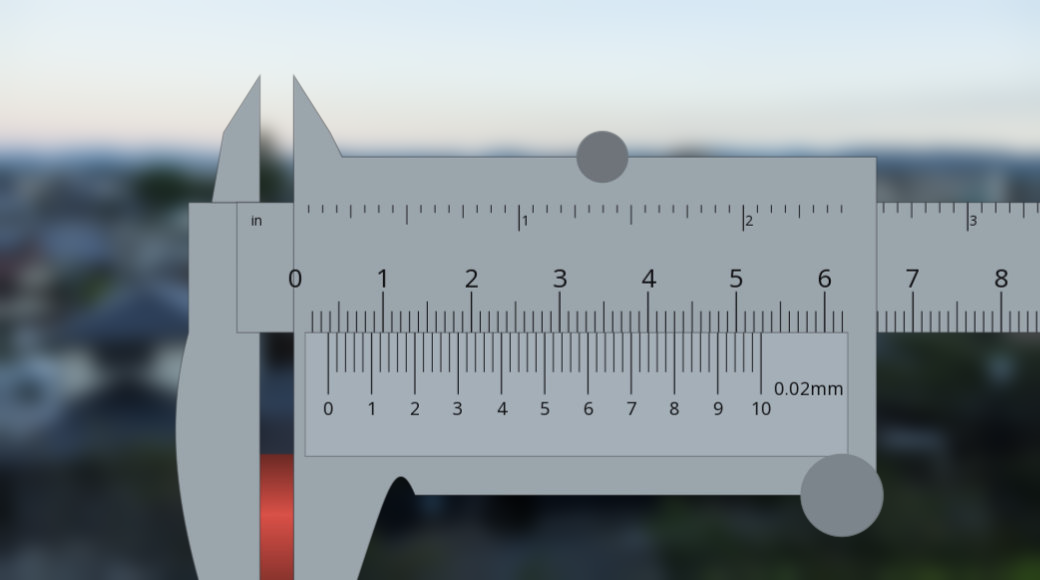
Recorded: value=3.8 unit=mm
